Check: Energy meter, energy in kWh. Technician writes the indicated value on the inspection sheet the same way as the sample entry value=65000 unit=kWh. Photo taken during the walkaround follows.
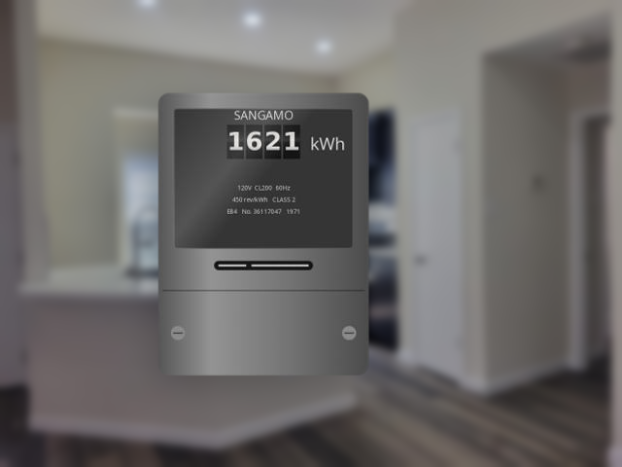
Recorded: value=1621 unit=kWh
